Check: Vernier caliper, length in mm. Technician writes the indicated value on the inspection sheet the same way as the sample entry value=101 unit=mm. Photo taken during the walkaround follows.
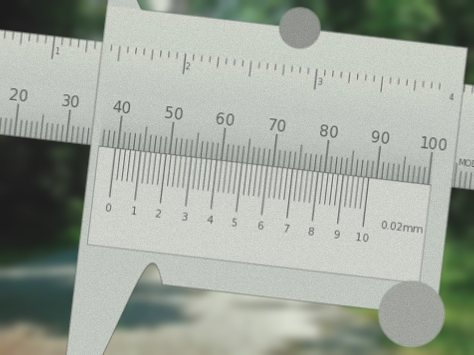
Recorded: value=39.5 unit=mm
